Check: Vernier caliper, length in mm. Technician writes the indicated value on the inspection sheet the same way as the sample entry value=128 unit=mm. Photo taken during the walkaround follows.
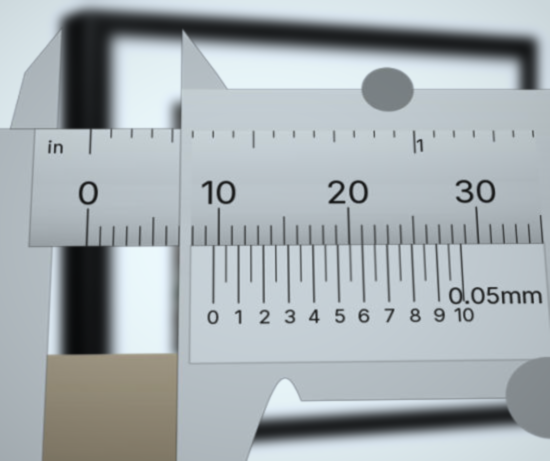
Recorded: value=9.6 unit=mm
